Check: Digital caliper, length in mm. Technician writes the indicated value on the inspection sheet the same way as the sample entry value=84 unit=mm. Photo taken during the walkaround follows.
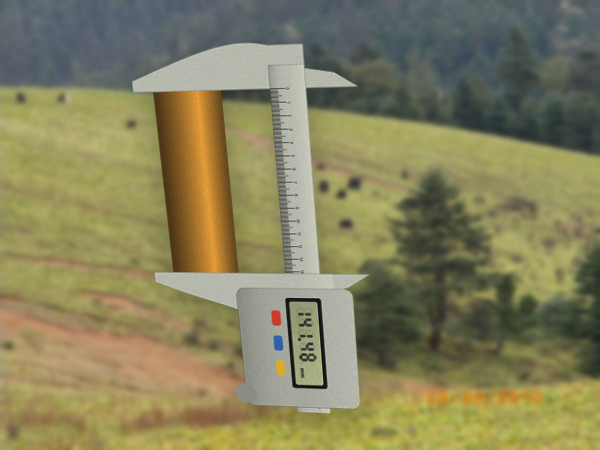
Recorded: value=141.48 unit=mm
